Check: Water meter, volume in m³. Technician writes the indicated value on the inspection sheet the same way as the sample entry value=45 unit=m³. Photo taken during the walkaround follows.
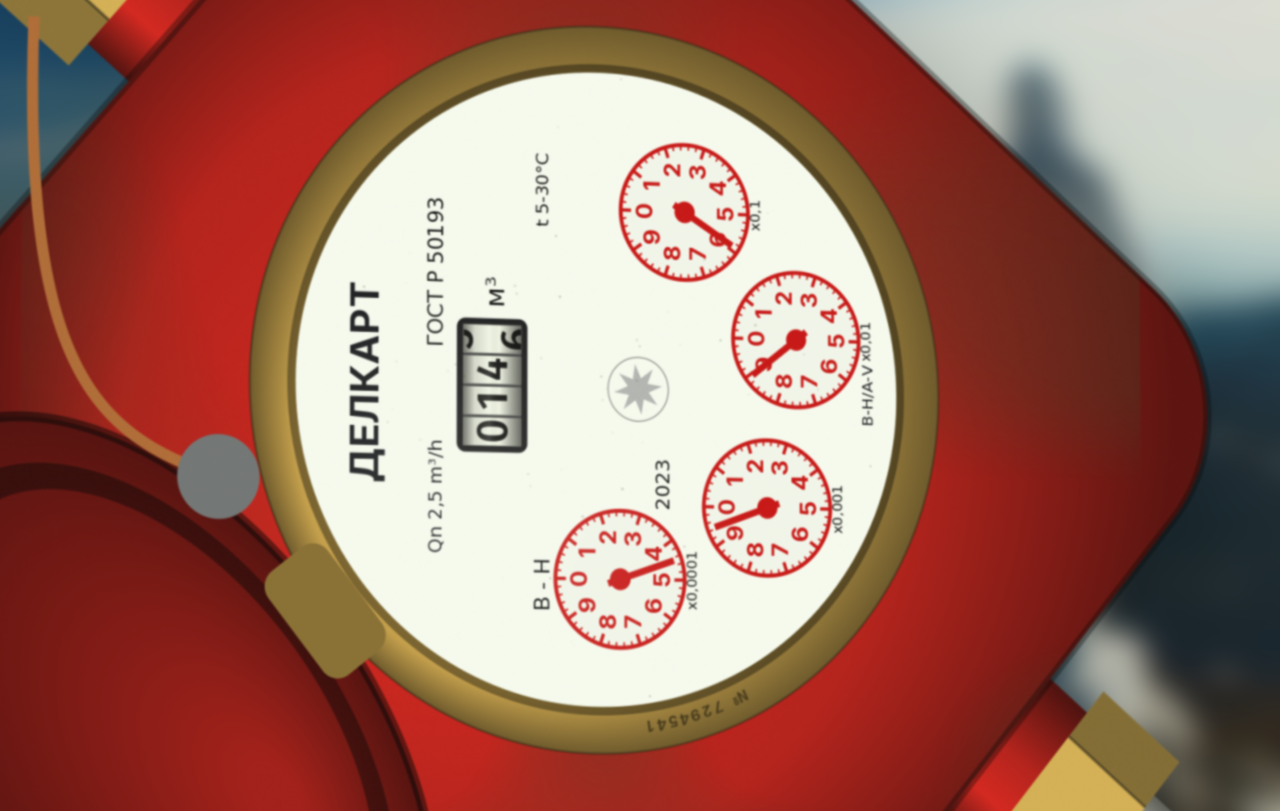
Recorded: value=145.5894 unit=m³
